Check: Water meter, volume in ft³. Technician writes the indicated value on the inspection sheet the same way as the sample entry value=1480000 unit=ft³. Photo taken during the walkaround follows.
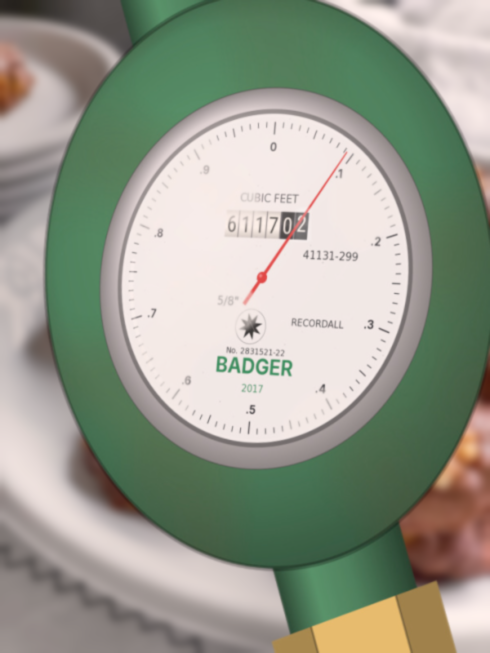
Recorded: value=611702.09 unit=ft³
